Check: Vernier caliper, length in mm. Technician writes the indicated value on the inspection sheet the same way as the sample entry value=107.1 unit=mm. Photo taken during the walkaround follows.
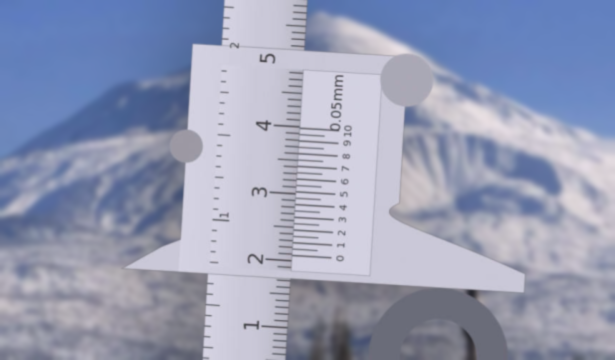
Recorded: value=20.8 unit=mm
